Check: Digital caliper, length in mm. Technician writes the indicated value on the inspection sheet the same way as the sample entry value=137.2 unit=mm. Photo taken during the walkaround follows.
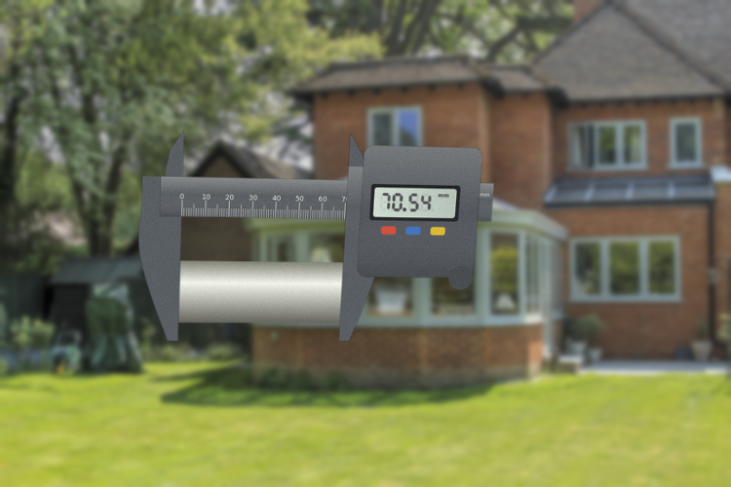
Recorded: value=70.54 unit=mm
